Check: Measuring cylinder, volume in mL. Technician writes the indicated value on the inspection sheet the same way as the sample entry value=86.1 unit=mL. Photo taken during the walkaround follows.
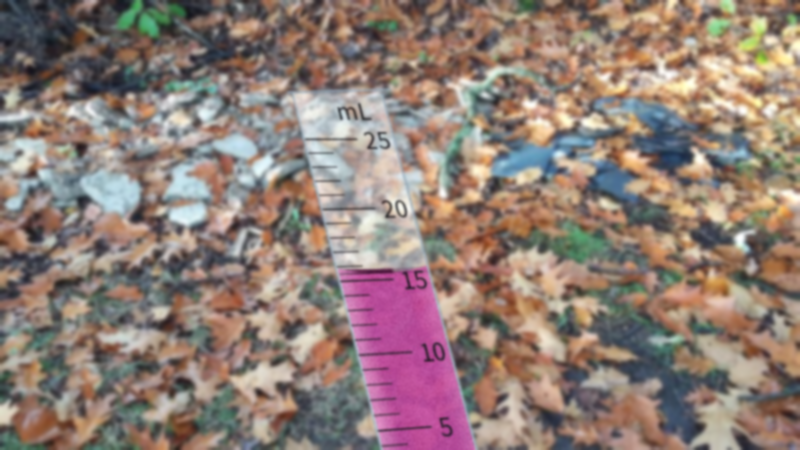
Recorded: value=15.5 unit=mL
